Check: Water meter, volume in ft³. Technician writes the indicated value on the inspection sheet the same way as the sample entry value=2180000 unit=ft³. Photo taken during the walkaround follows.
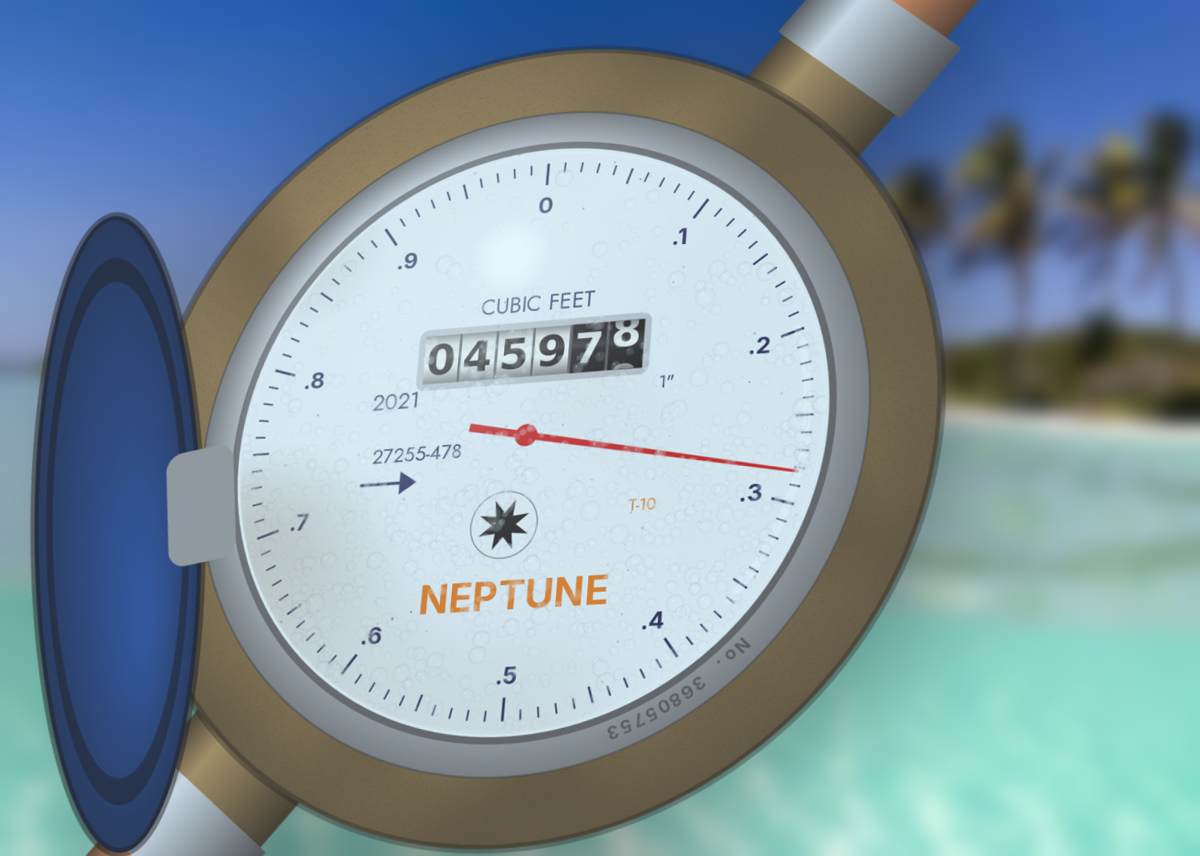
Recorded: value=45978.28 unit=ft³
